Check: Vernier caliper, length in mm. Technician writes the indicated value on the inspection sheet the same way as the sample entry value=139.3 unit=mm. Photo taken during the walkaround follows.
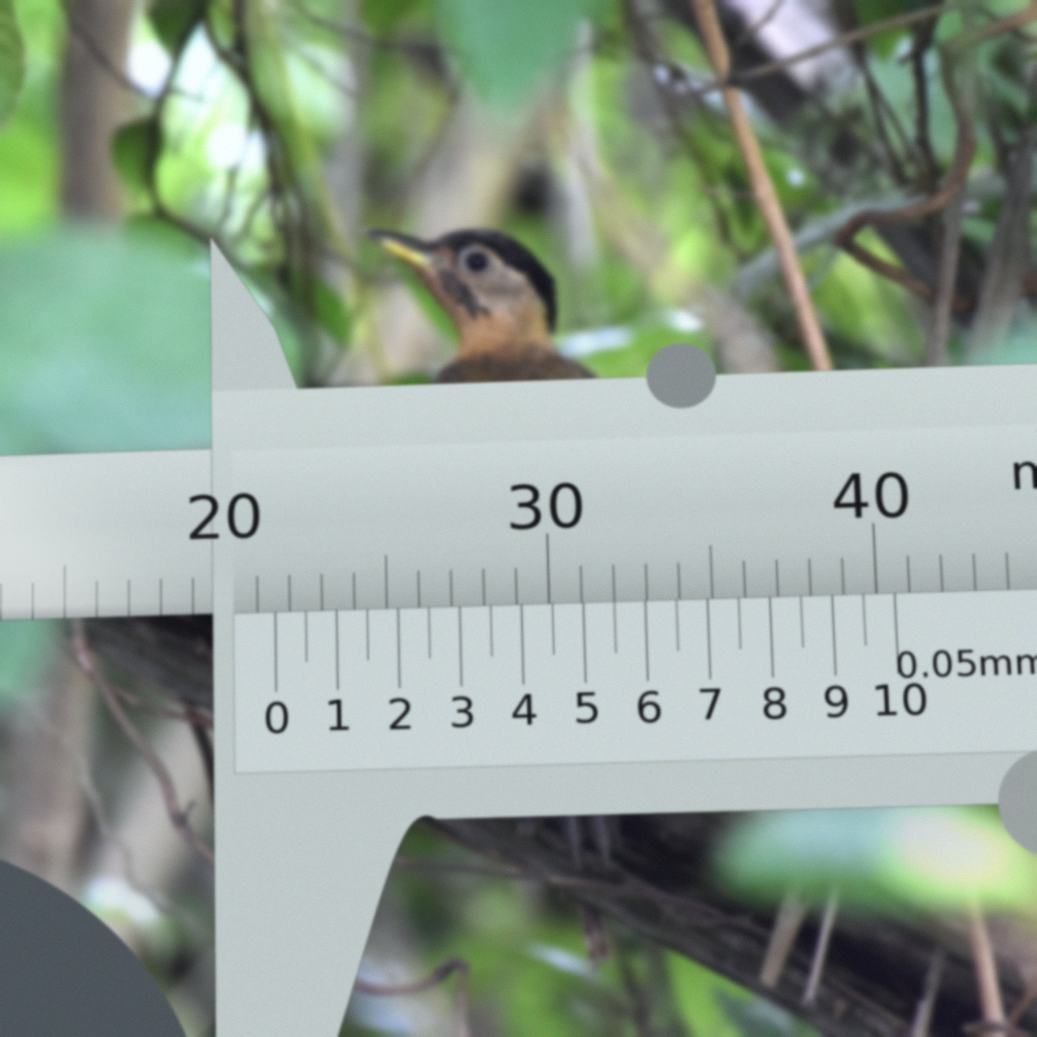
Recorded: value=21.55 unit=mm
